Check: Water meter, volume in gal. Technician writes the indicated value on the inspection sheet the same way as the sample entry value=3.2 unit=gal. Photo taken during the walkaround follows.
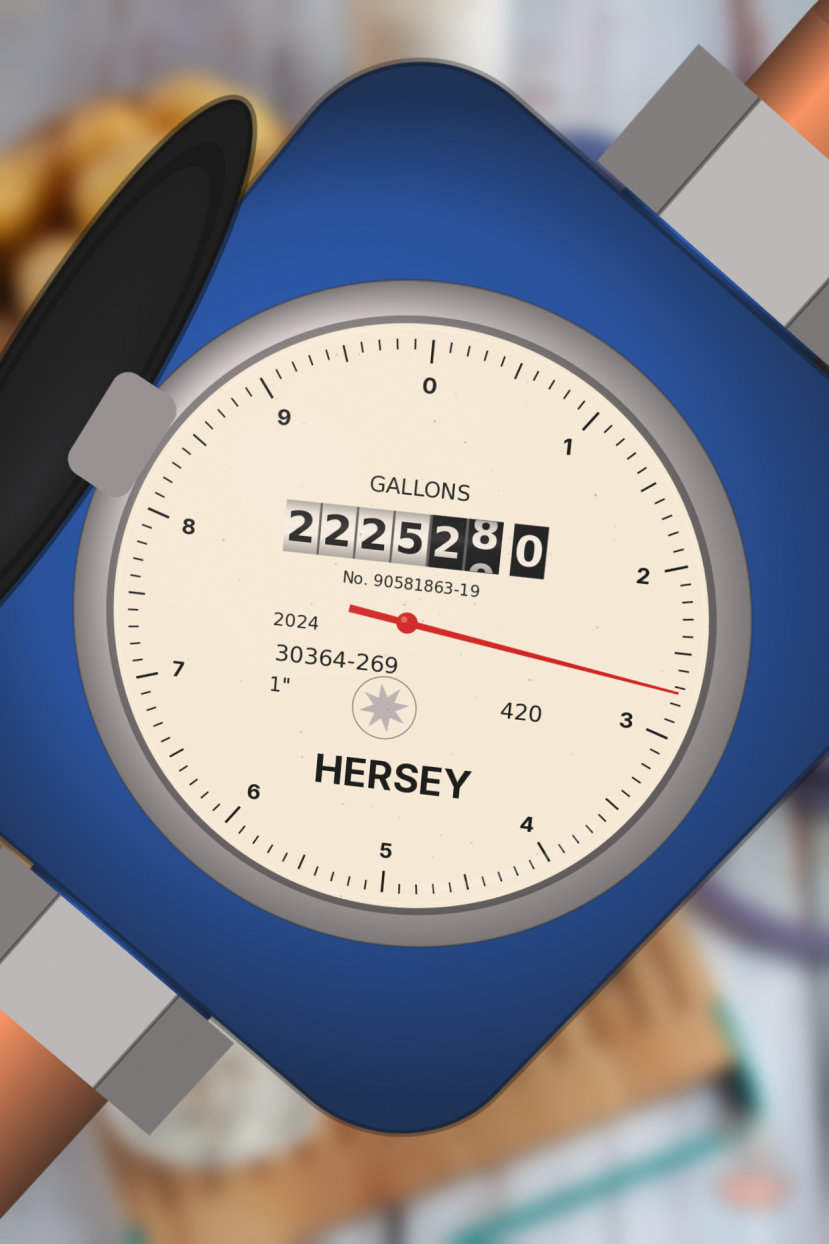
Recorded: value=2225282.7 unit=gal
